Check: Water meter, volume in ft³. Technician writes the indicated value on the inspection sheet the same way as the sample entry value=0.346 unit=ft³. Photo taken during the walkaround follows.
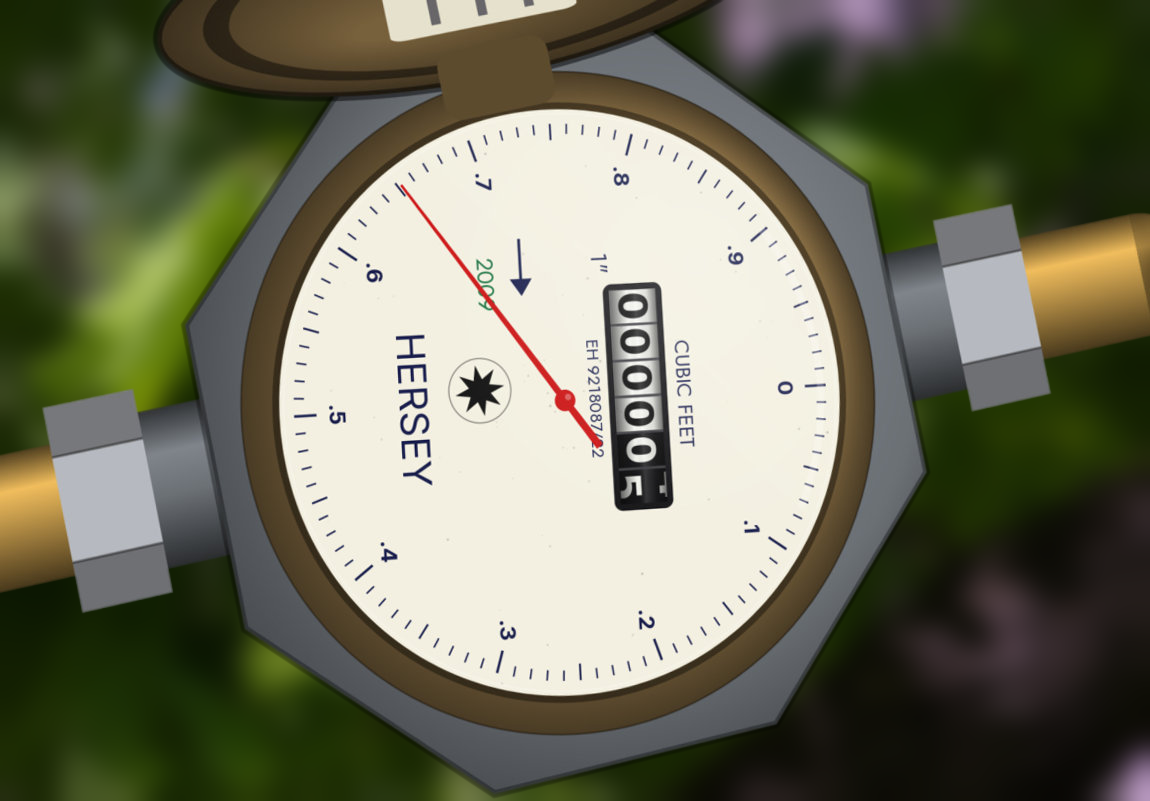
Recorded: value=4.65 unit=ft³
